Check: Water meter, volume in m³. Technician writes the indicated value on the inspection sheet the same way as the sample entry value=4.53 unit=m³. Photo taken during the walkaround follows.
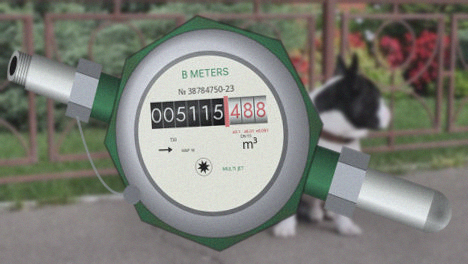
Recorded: value=5115.488 unit=m³
